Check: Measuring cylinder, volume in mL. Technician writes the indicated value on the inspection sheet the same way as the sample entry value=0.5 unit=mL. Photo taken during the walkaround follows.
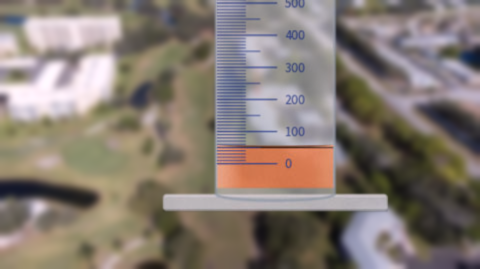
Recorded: value=50 unit=mL
